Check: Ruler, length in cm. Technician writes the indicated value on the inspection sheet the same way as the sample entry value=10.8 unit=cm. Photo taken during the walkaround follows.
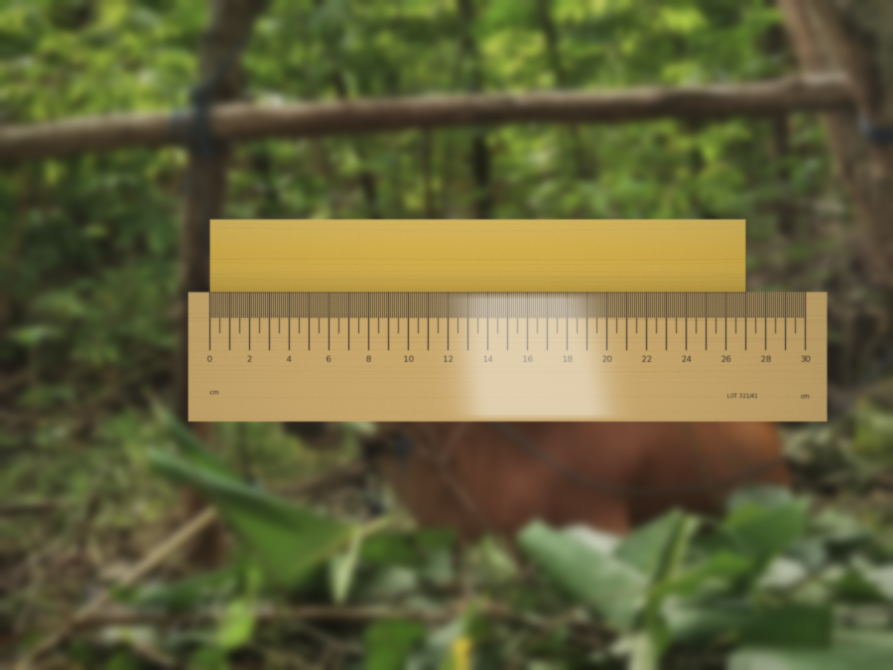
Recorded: value=27 unit=cm
